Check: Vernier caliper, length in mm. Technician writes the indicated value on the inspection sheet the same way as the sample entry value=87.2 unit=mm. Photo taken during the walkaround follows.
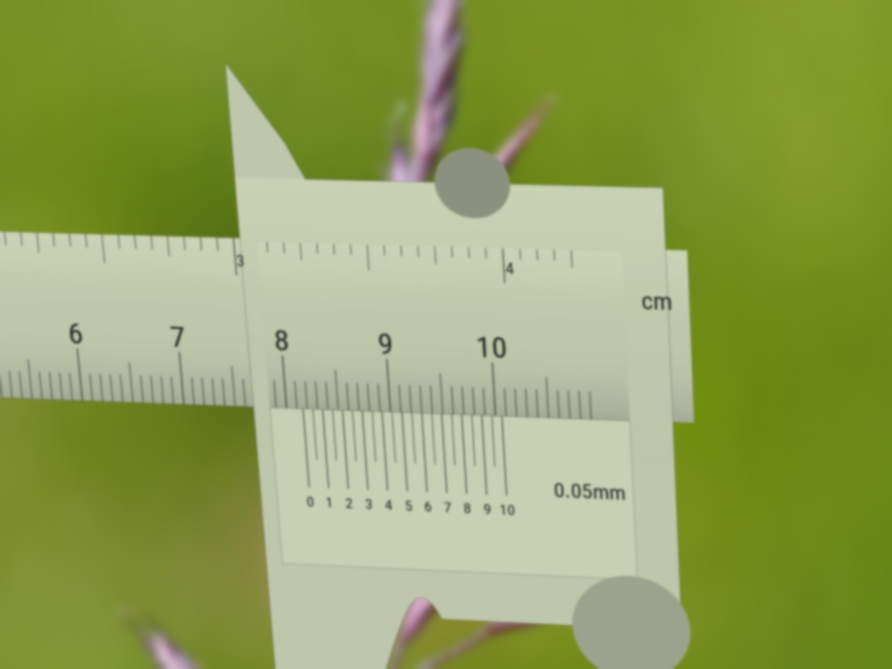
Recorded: value=81.6 unit=mm
